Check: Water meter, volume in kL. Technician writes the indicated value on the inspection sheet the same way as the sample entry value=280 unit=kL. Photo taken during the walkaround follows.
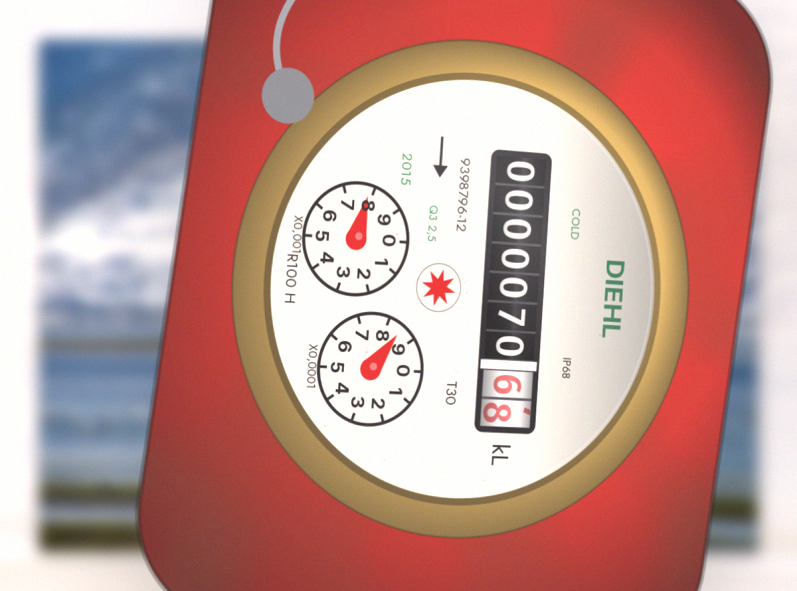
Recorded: value=70.6778 unit=kL
